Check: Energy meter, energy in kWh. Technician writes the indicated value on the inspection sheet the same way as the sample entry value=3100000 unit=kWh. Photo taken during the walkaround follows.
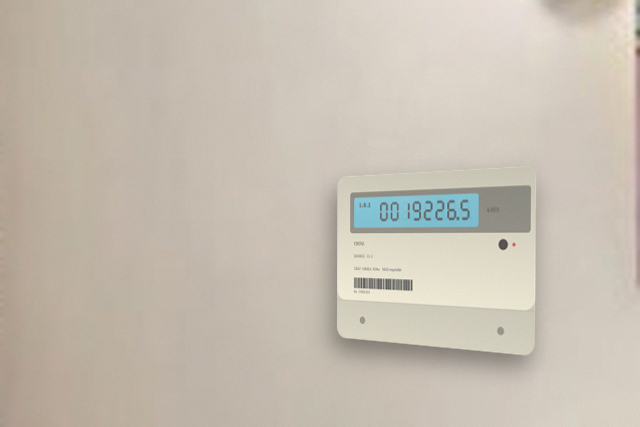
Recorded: value=19226.5 unit=kWh
